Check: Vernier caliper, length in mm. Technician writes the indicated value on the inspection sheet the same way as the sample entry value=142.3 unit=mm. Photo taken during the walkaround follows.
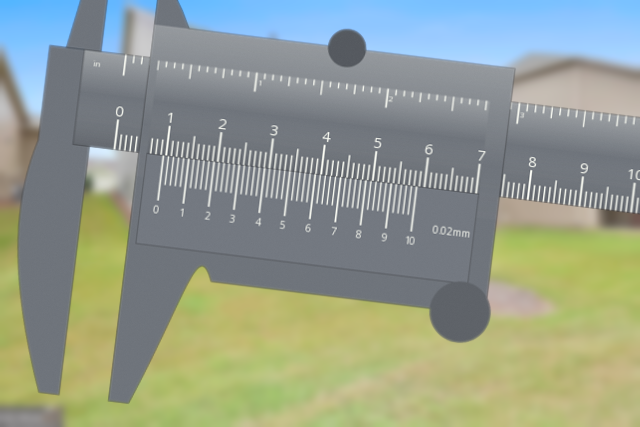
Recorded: value=9.5 unit=mm
